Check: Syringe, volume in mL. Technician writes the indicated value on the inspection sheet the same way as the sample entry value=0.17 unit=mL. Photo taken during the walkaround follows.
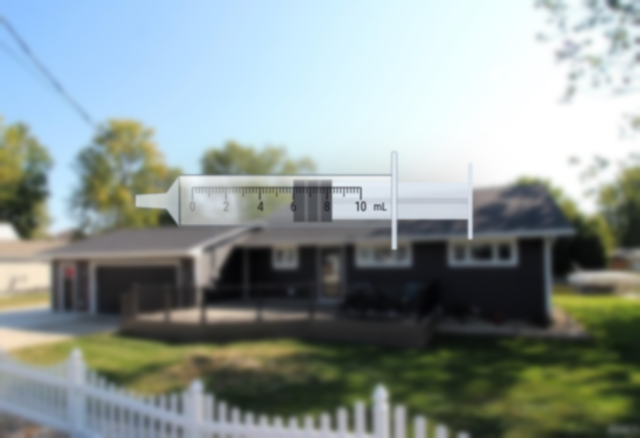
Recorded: value=6 unit=mL
